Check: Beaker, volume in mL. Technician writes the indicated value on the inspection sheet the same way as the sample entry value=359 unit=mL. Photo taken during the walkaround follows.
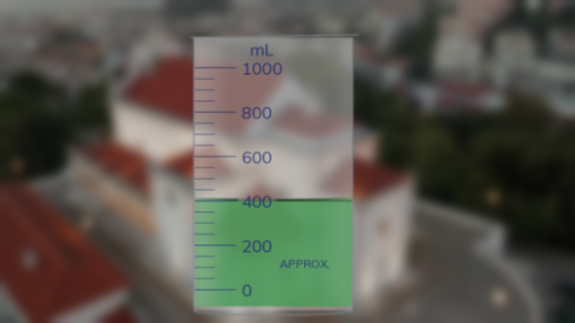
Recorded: value=400 unit=mL
